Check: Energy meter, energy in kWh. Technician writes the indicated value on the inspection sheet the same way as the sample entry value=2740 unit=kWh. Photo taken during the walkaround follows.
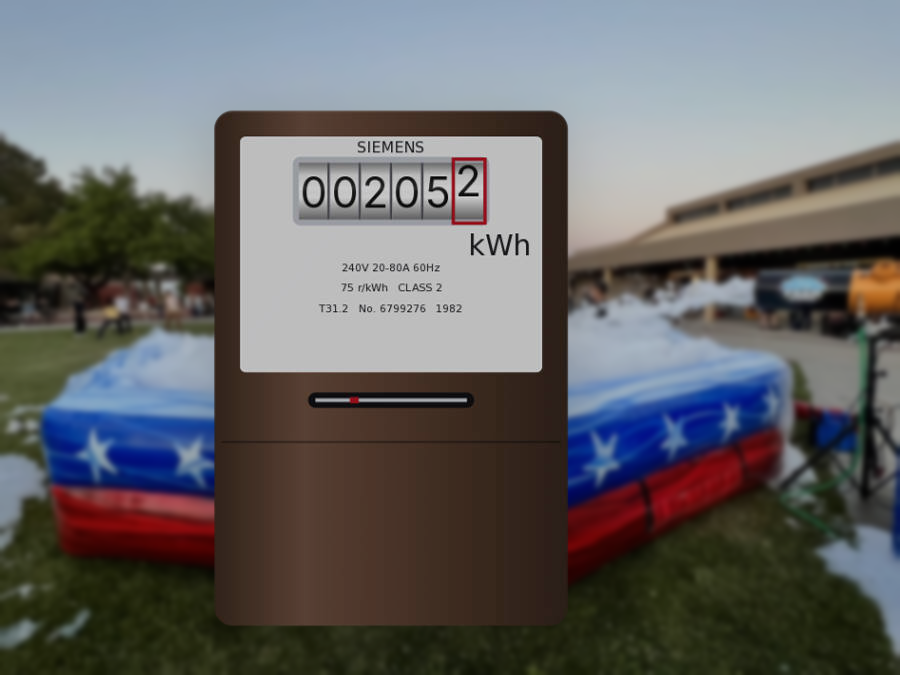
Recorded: value=205.2 unit=kWh
